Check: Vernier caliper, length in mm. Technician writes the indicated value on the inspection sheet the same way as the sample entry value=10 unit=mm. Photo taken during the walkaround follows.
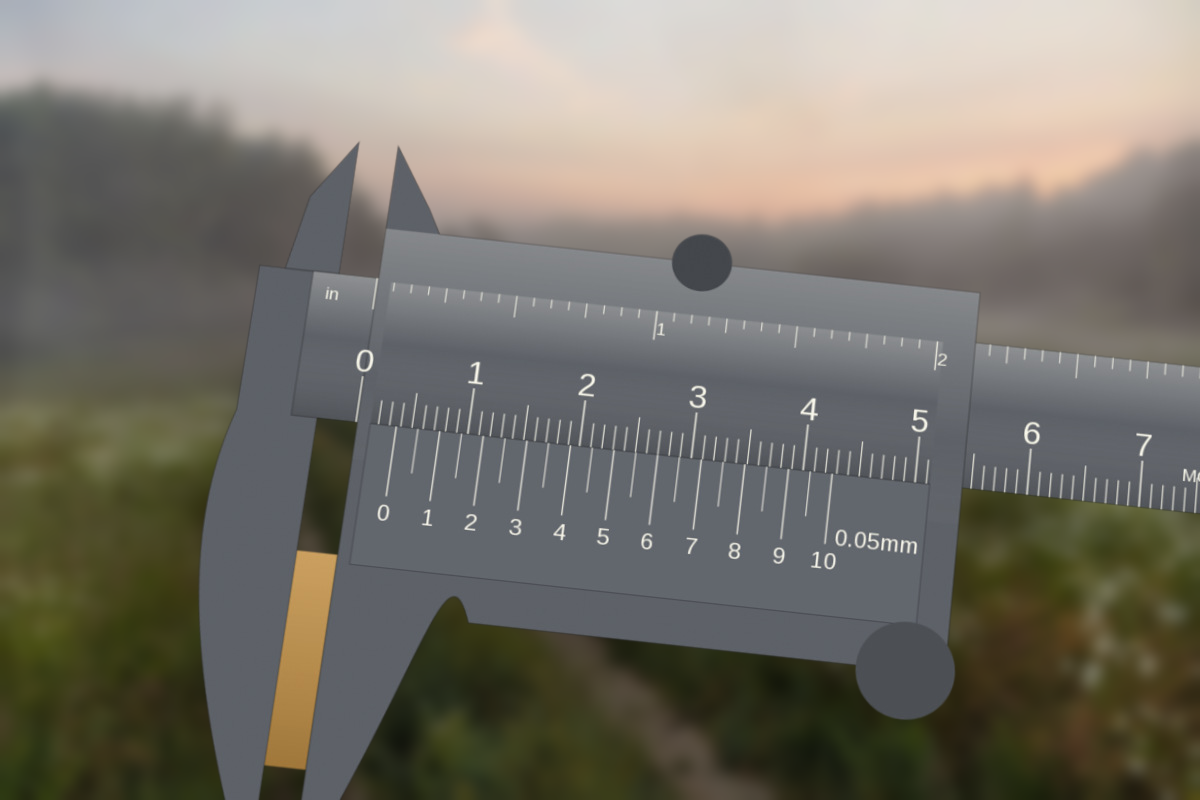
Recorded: value=3.6 unit=mm
